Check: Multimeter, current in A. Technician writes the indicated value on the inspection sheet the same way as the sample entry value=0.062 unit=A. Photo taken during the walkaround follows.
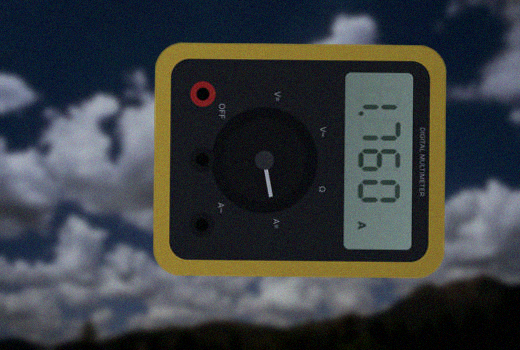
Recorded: value=1.760 unit=A
